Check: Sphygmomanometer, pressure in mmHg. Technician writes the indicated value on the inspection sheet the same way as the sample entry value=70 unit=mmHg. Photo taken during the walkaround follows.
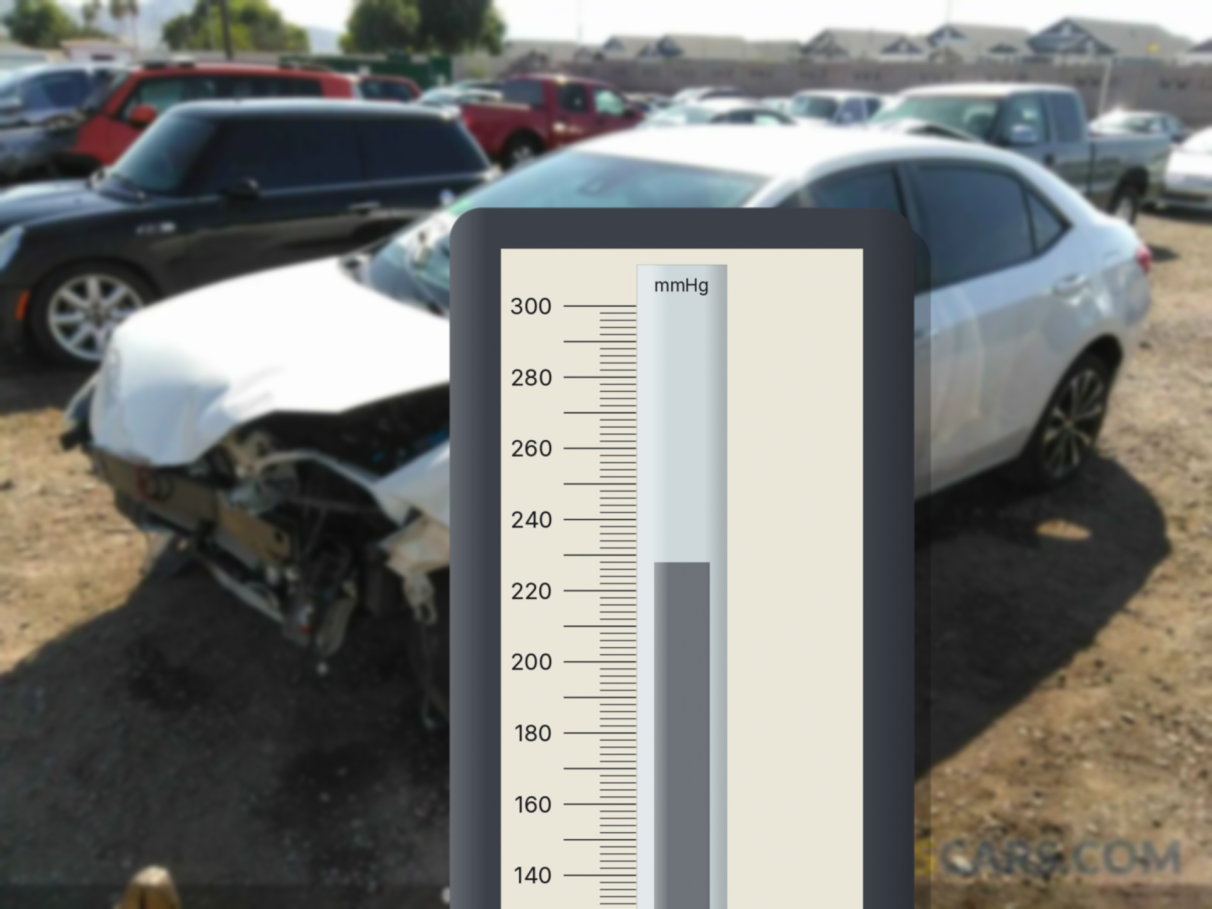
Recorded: value=228 unit=mmHg
